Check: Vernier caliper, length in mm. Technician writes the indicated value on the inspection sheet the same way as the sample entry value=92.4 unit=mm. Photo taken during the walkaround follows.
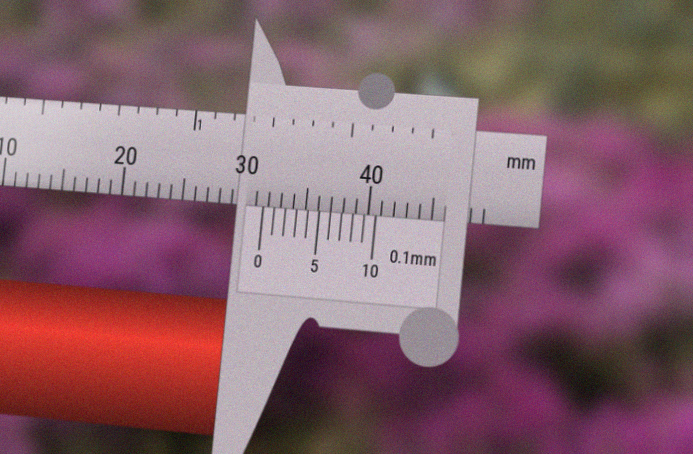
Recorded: value=31.6 unit=mm
